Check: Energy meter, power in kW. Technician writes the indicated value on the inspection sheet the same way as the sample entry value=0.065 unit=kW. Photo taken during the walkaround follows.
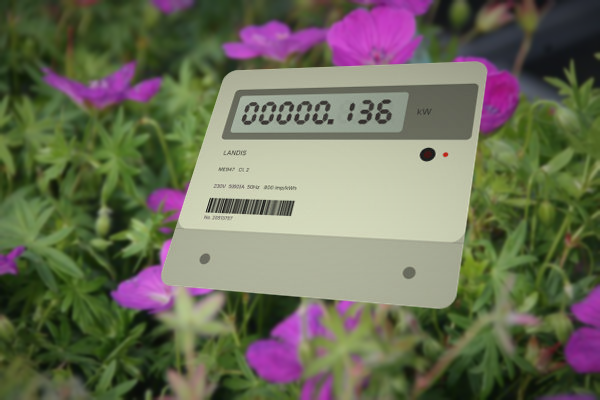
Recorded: value=0.136 unit=kW
